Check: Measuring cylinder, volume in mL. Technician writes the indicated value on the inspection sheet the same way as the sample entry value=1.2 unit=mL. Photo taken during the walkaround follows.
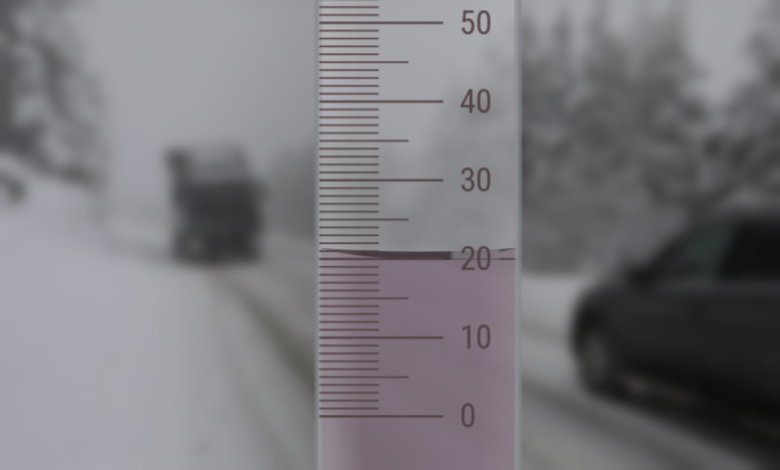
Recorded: value=20 unit=mL
